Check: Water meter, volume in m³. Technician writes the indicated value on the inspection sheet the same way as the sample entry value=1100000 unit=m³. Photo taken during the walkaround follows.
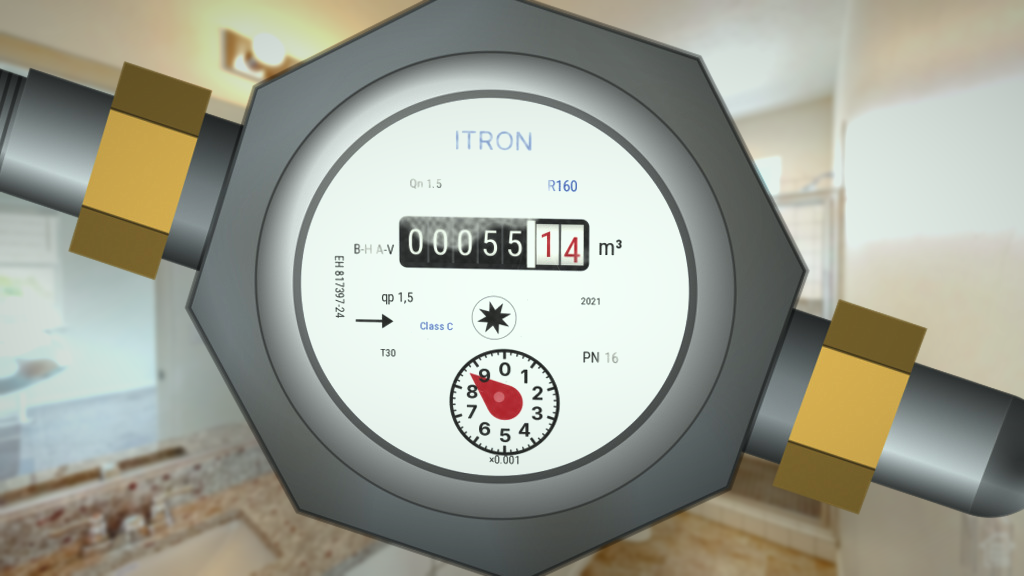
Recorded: value=55.138 unit=m³
